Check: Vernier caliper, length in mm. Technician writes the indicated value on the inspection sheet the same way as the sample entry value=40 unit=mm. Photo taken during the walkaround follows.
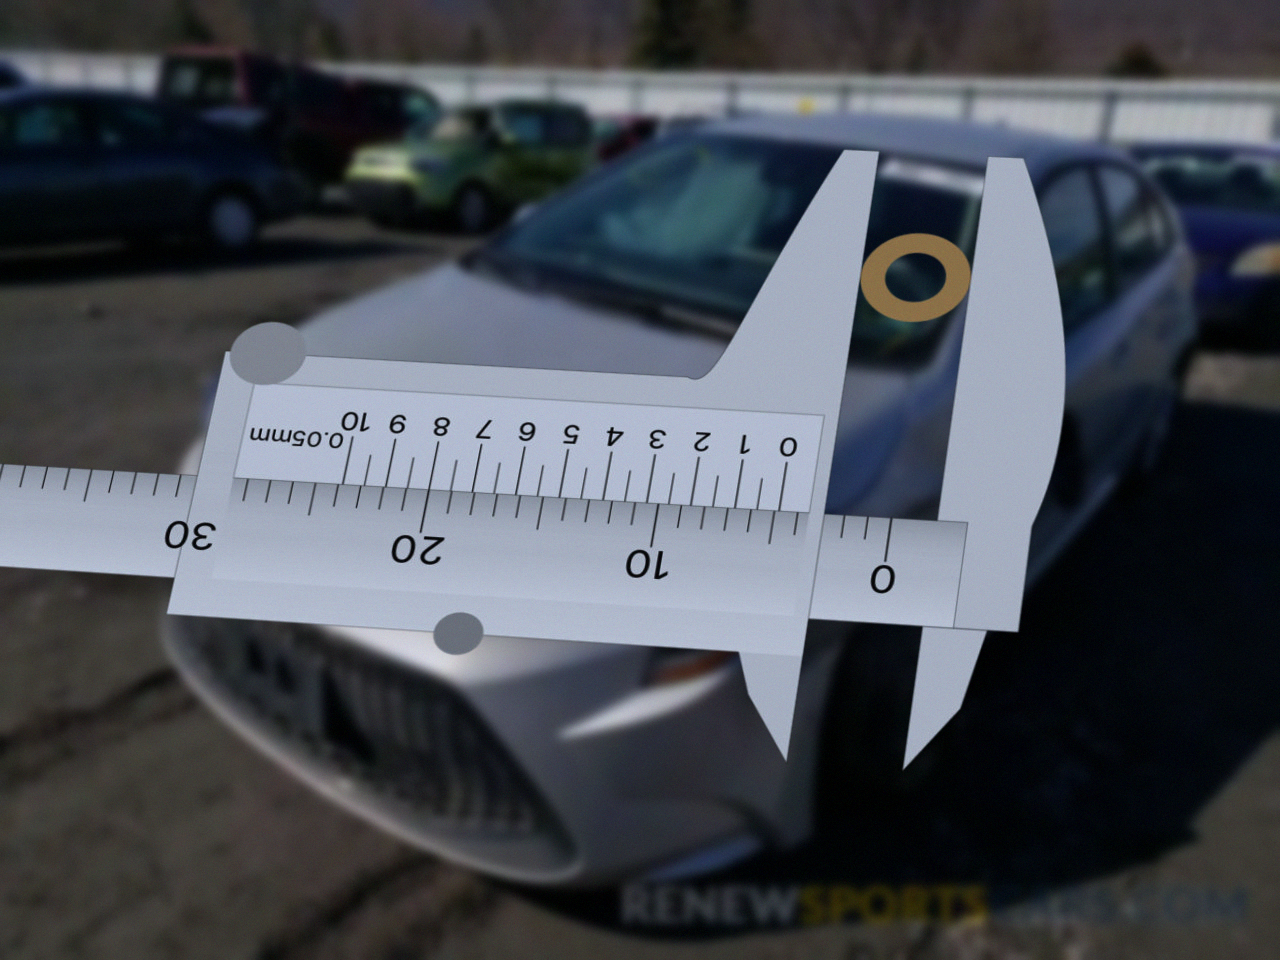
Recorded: value=4.8 unit=mm
